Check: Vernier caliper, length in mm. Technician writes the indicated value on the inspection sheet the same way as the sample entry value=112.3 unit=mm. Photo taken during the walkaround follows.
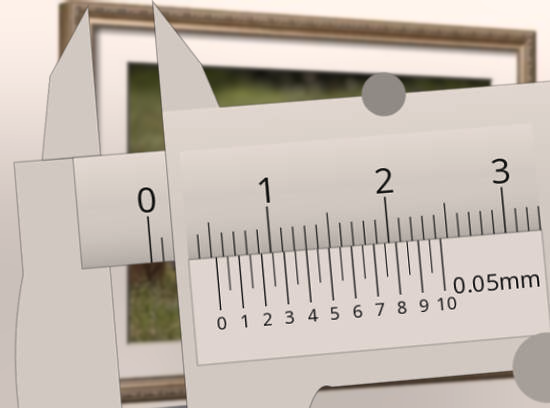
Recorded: value=5.4 unit=mm
